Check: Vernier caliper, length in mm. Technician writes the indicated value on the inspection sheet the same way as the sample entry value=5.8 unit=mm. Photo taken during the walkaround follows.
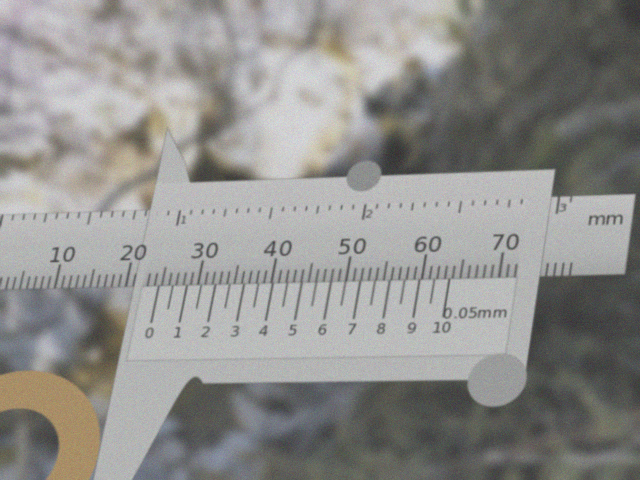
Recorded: value=24.6 unit=mm
